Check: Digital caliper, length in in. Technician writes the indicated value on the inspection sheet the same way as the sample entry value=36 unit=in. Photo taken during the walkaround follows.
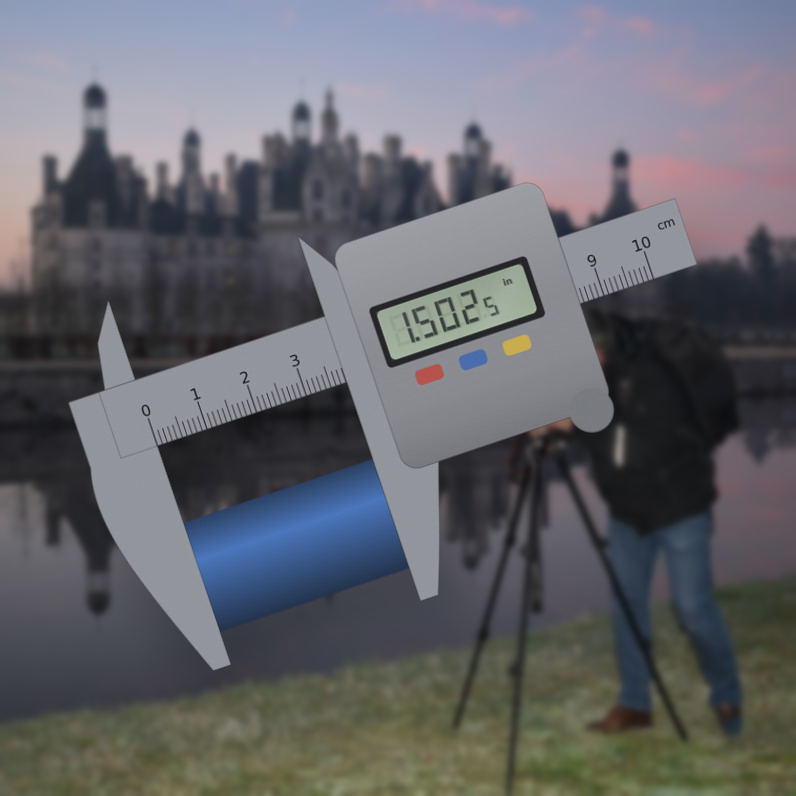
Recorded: value=1.5025 unit=in
